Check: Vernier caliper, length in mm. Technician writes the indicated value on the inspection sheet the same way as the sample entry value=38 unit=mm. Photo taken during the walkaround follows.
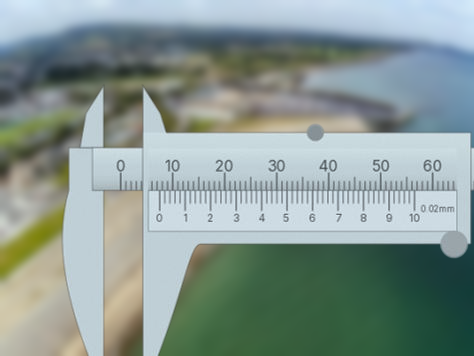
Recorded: value=7.5 unit=mm
